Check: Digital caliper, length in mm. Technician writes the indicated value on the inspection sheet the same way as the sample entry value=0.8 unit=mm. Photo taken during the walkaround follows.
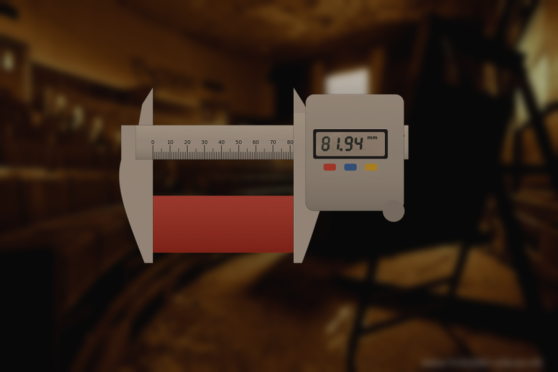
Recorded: value=81.94 unit=mm
